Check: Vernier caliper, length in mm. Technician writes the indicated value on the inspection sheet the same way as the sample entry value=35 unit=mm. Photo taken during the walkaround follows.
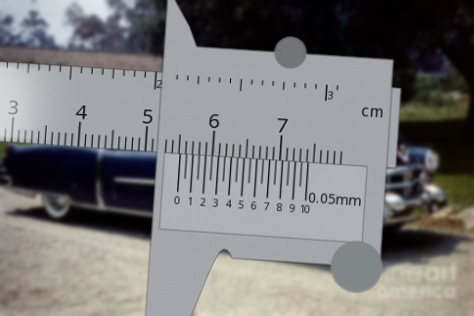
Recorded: value=55.2 unit=mm
